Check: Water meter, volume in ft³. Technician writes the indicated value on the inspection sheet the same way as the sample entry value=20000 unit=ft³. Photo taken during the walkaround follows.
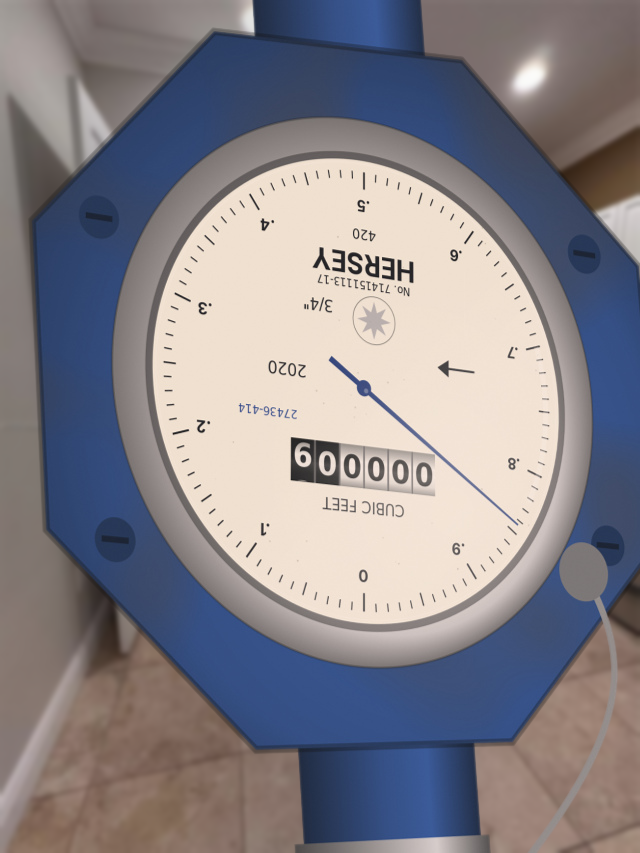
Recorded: value=8.84 unit=ft³
